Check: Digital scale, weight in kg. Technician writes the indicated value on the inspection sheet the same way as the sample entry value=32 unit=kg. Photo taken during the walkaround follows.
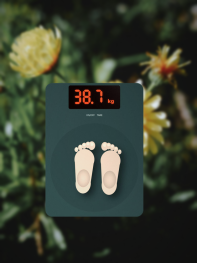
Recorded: value=38.7 unit=kg
